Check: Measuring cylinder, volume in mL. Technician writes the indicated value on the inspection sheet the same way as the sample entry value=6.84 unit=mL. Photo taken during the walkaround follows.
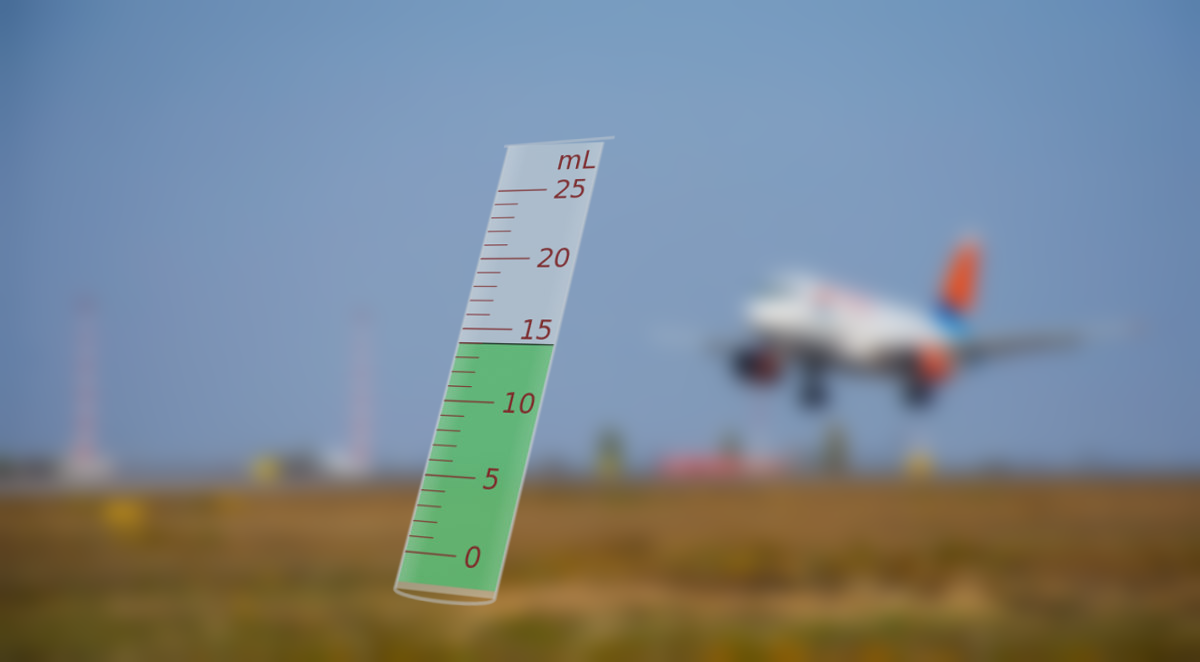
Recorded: value=14 unit=mL
